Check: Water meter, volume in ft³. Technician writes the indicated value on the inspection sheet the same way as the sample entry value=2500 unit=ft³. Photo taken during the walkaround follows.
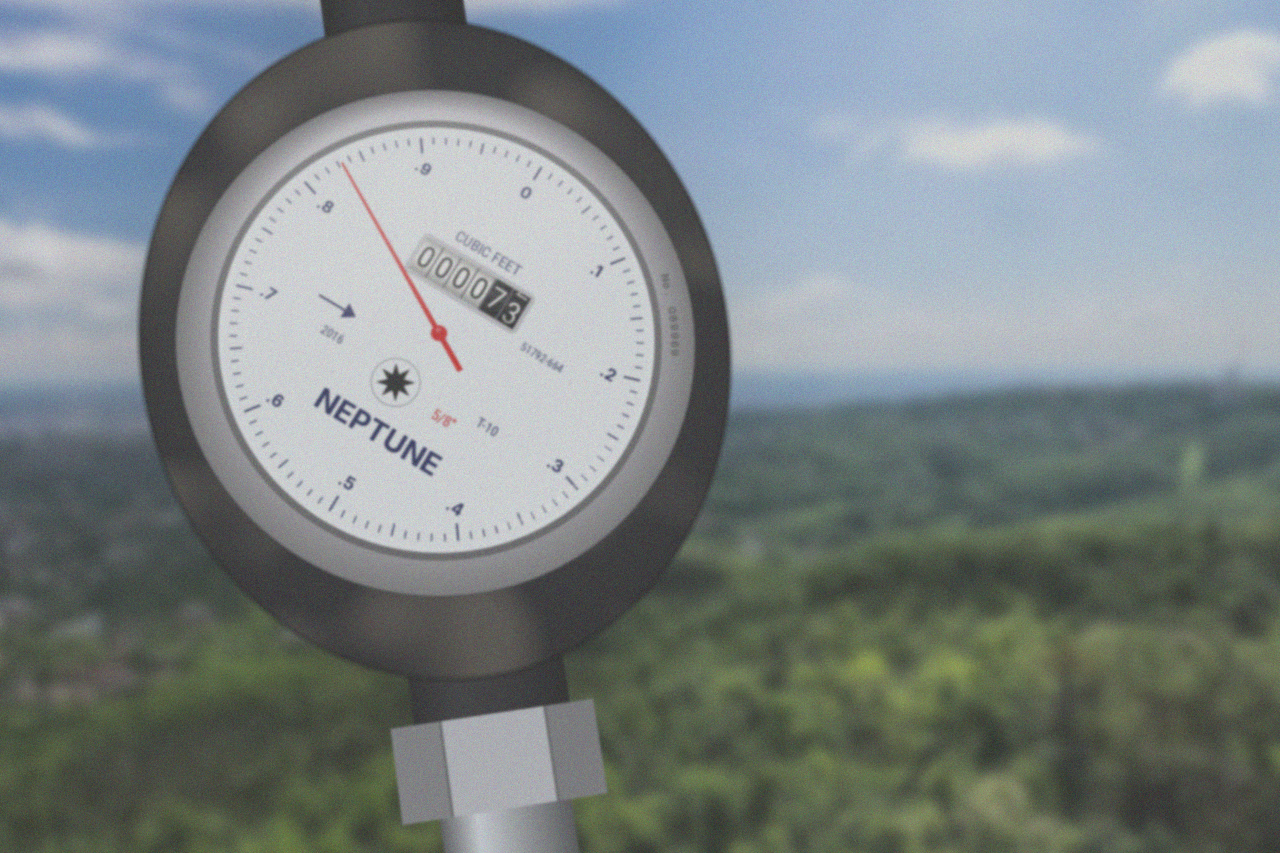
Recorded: value=72.83 unit=ft³
